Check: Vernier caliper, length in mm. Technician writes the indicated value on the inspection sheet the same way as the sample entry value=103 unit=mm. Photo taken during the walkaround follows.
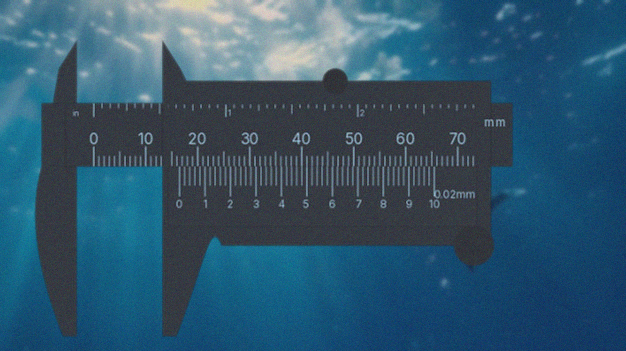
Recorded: value=16.5 unit=mm
